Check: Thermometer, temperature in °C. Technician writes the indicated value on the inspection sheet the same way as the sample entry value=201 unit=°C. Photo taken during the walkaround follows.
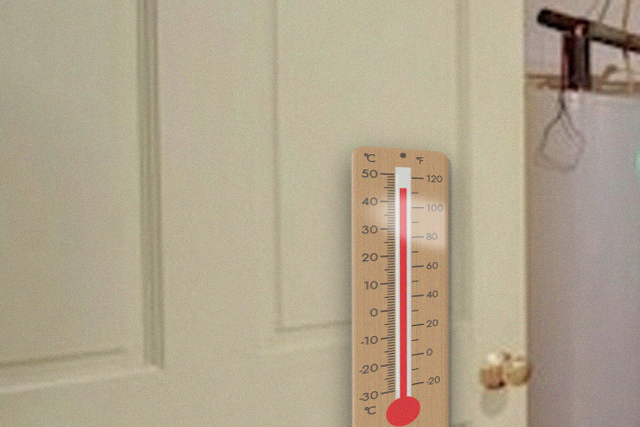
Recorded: value=45 unit=°C
